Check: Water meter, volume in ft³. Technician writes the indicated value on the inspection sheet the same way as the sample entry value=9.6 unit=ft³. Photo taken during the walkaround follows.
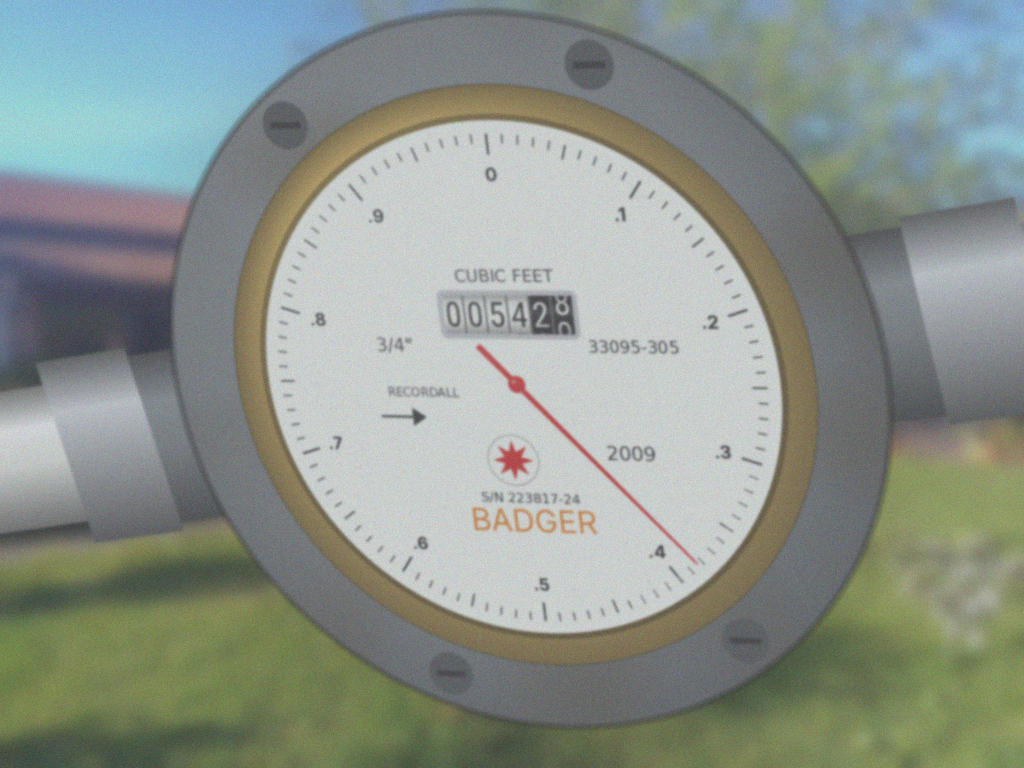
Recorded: value=5428.38 unit=ft³
